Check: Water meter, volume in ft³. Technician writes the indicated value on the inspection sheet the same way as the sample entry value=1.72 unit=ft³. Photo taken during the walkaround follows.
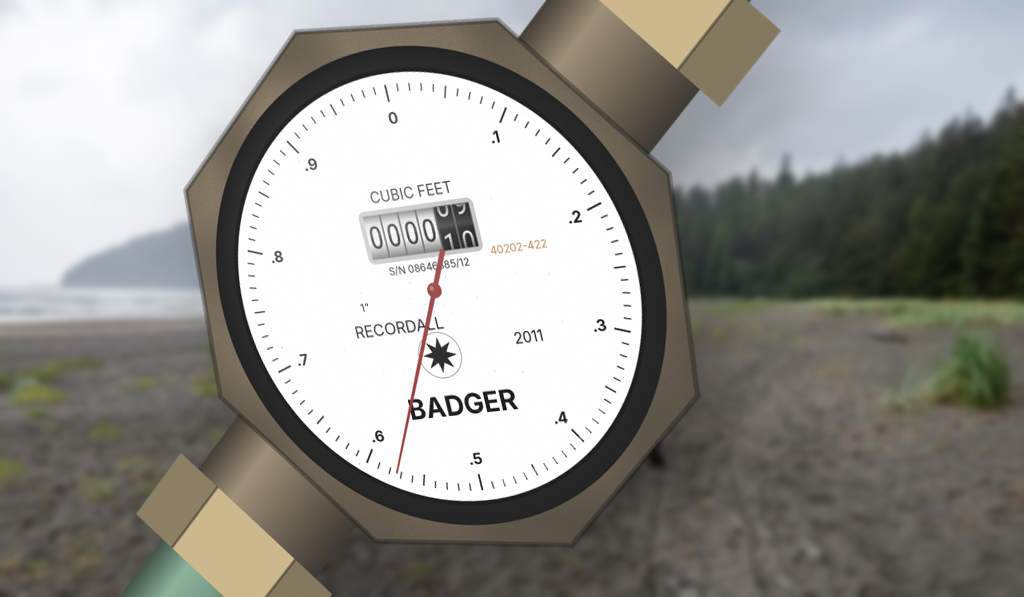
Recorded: value=9.57 unit=ft³
